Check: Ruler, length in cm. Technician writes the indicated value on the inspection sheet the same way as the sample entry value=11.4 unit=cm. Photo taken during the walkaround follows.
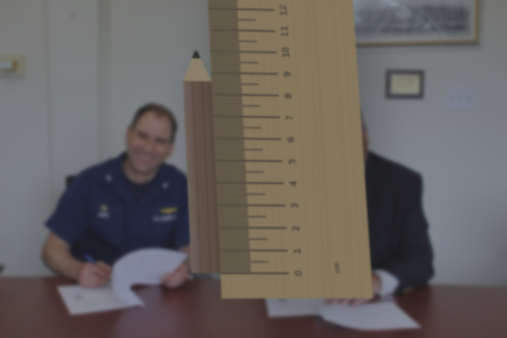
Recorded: value=10 unit=cm
